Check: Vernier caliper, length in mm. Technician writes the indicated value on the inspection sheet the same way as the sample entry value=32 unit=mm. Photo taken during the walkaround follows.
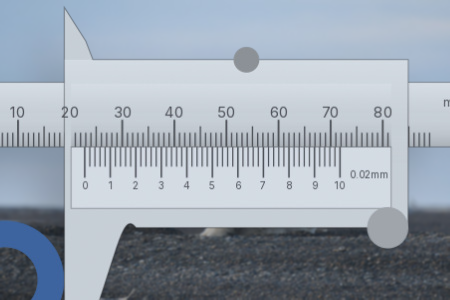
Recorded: value=22.8 unit=mm
